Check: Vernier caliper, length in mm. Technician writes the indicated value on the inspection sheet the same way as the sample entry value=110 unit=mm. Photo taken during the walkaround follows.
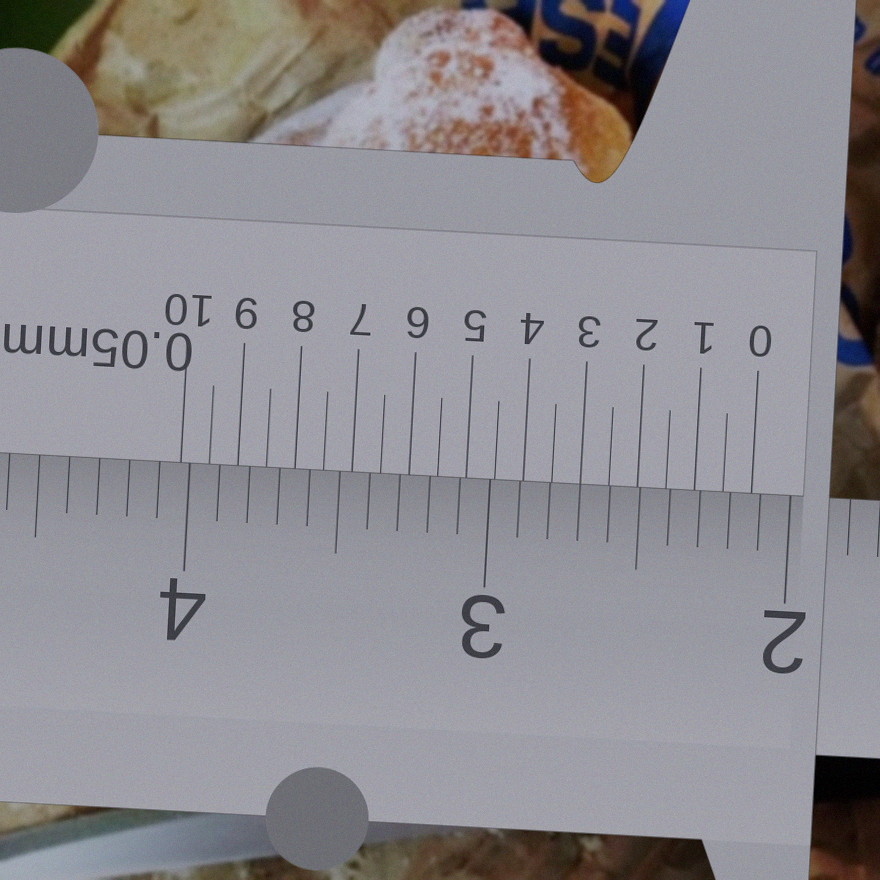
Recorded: value=21.30 unit=mm
